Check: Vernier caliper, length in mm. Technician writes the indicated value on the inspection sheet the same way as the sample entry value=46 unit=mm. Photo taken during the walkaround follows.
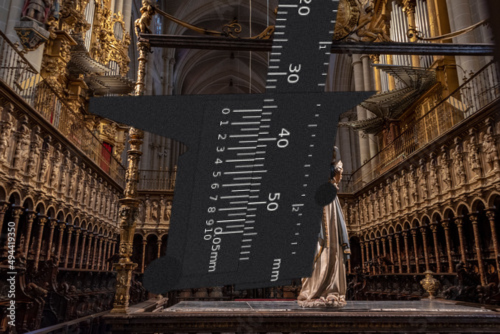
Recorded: value=35.5 unit=mm
